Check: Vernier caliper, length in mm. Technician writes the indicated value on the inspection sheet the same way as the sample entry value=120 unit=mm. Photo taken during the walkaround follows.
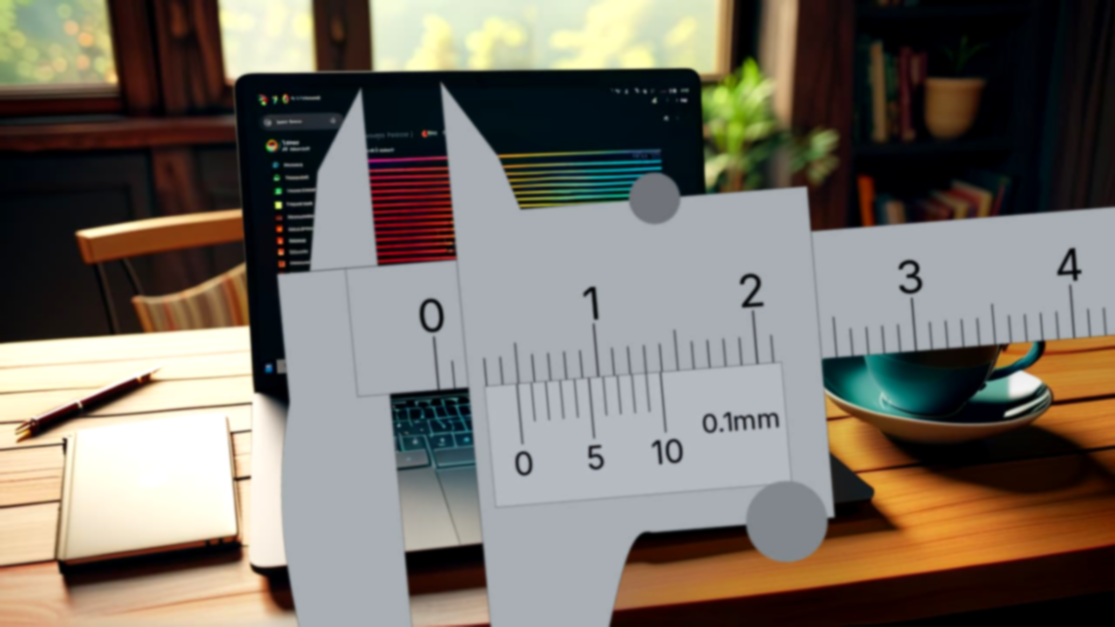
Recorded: value=4.9 unit=mm
